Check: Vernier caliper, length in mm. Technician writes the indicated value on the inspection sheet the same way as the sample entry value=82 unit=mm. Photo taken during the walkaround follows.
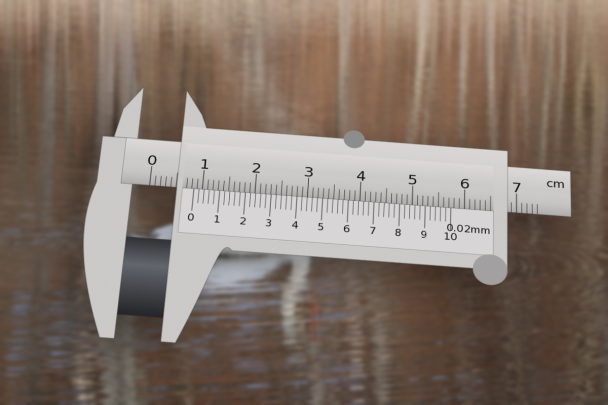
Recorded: value=8.4 unit=mm
